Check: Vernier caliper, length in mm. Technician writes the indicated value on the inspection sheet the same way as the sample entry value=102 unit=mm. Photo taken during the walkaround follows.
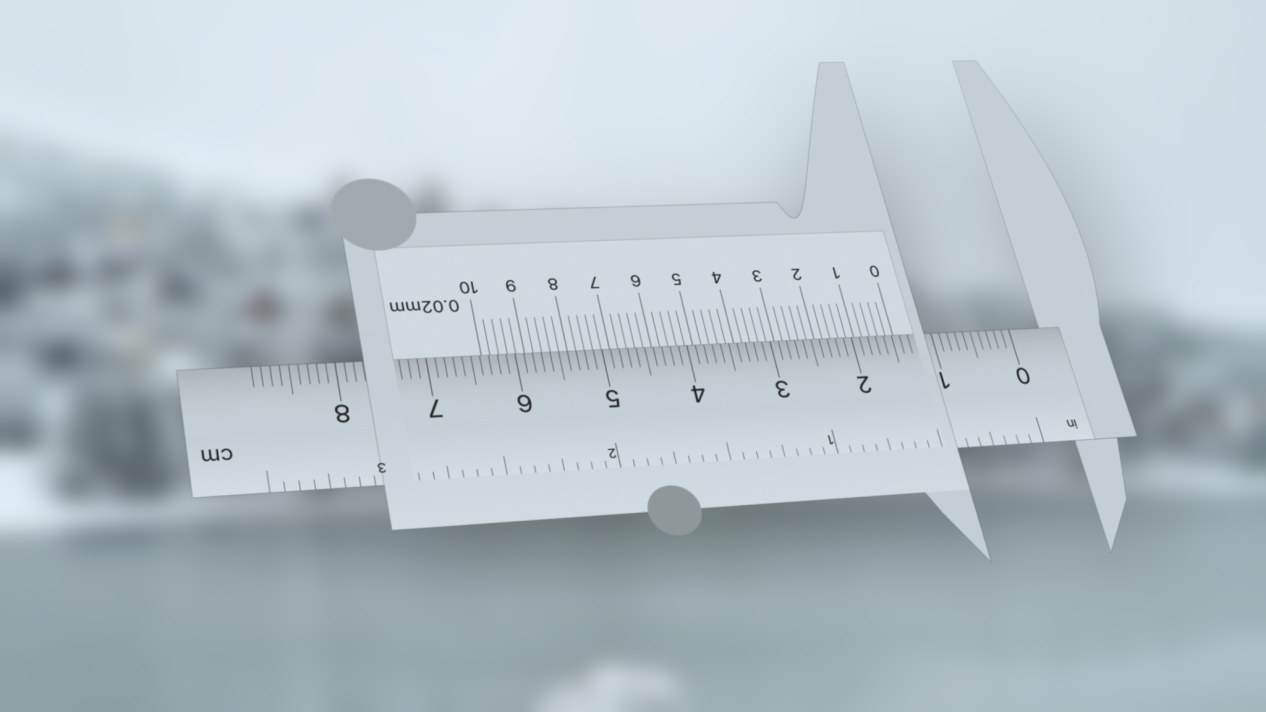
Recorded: value=14.8 unit=mm
